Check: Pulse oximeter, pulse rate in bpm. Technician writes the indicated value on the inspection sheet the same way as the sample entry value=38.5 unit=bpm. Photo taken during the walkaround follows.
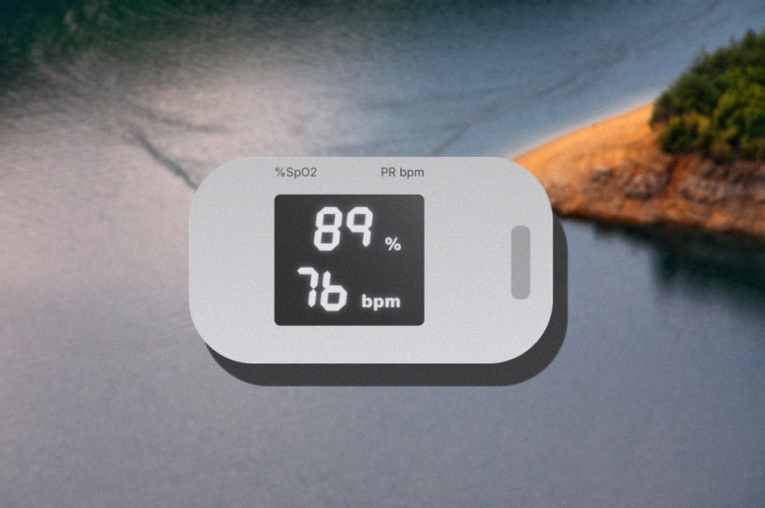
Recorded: value=76 unit=bpm
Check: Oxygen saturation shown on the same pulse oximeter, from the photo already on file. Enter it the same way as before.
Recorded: value=89 unit=%
